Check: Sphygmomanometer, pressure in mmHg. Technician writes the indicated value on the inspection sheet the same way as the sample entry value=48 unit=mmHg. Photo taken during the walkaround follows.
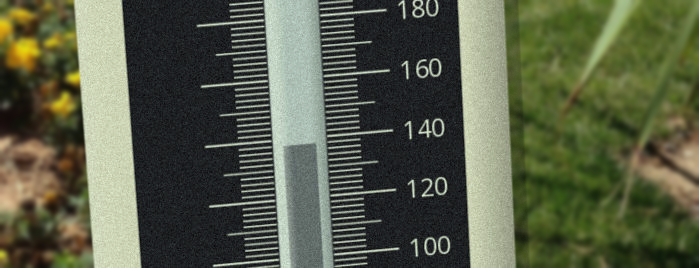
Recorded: value=138 unit=mmHg
